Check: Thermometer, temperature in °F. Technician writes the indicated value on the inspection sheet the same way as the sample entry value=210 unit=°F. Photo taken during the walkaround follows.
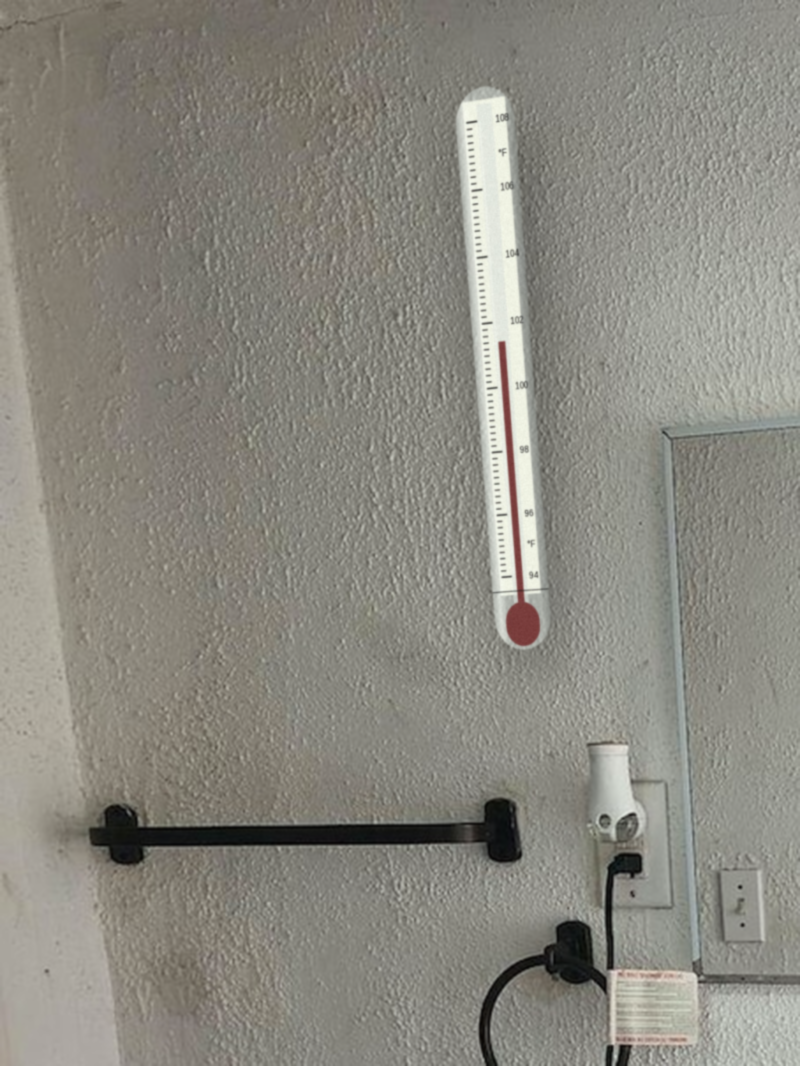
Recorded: value=101.4 unit=°F
